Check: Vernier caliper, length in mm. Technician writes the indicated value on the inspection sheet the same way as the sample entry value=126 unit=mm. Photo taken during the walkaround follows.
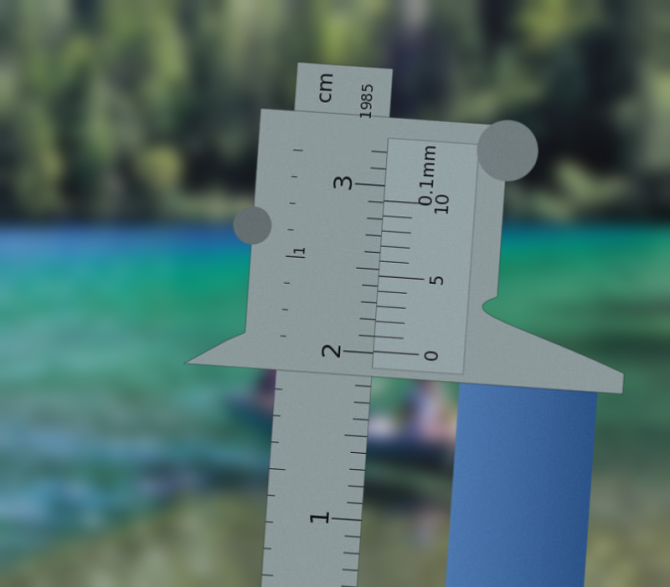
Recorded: value=20.1 unit=mm
